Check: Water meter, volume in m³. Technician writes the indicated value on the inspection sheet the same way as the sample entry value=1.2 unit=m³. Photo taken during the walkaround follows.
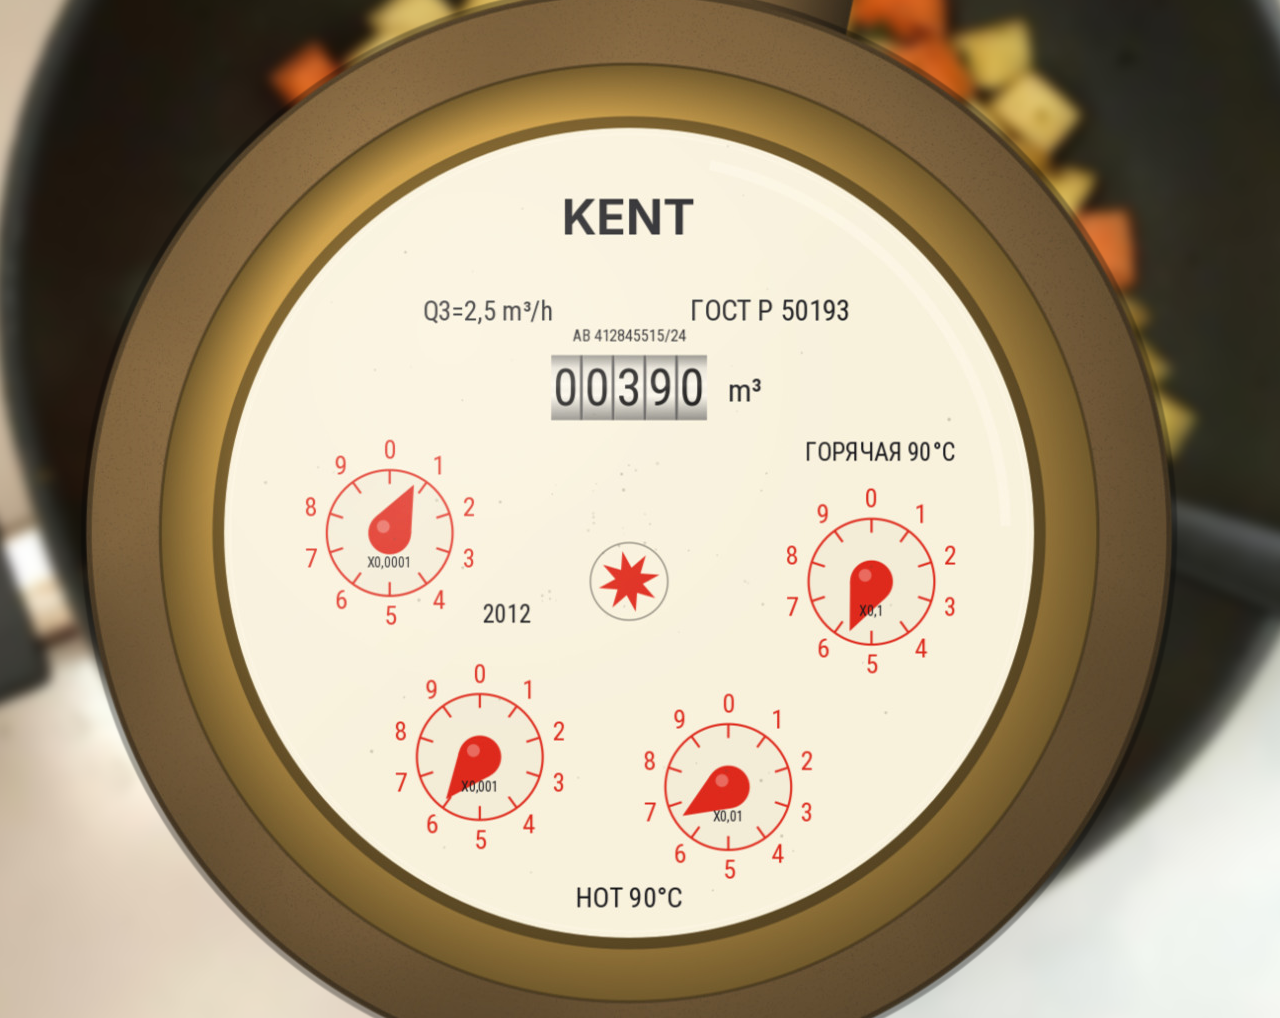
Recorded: value=390.5660 unit=m³
